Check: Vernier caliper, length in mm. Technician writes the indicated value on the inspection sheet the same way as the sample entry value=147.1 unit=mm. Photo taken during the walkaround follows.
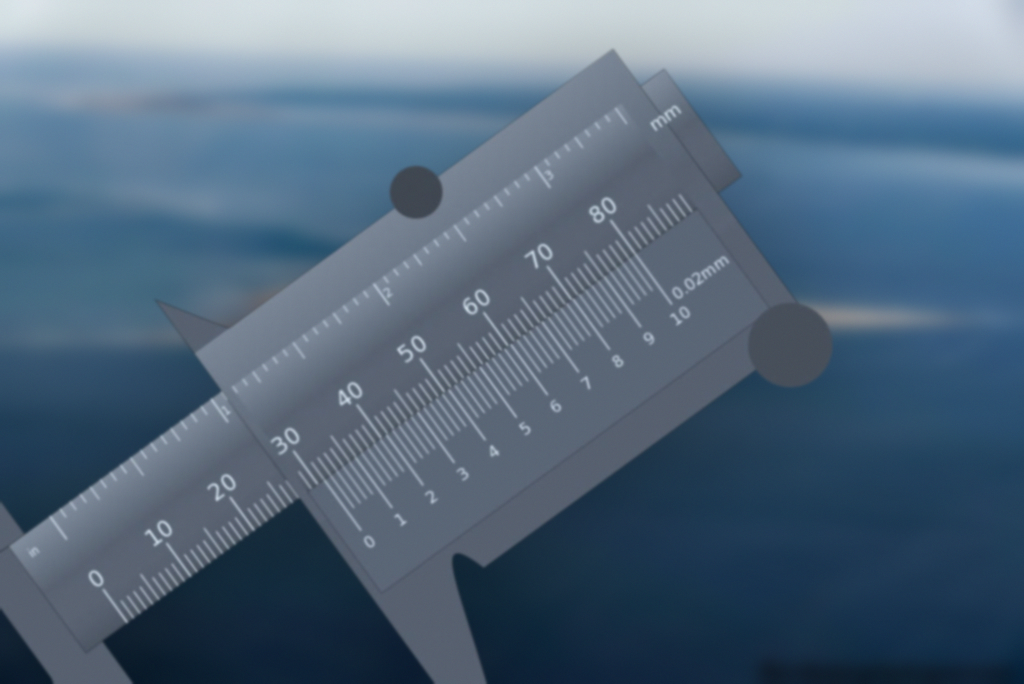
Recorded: value=31.0 unit=mm
